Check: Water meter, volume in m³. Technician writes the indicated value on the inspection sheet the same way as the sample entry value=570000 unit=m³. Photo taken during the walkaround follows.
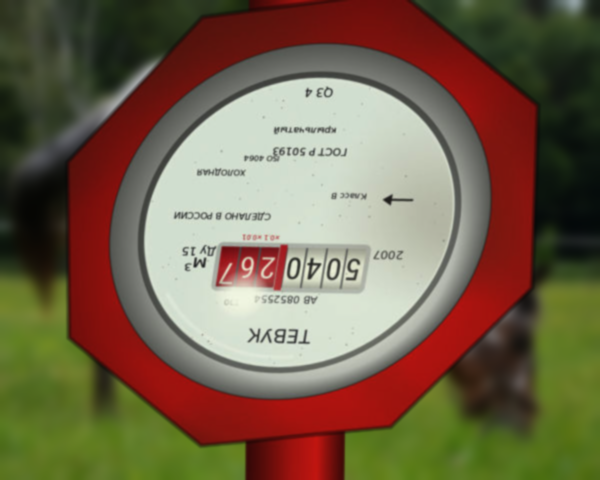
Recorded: value=5040.267 unit=m³
